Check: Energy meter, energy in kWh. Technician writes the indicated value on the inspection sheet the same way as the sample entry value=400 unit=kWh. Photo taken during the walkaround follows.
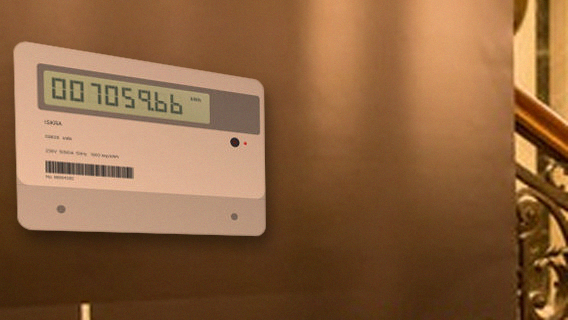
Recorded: value=7059.66 unit=kWh
